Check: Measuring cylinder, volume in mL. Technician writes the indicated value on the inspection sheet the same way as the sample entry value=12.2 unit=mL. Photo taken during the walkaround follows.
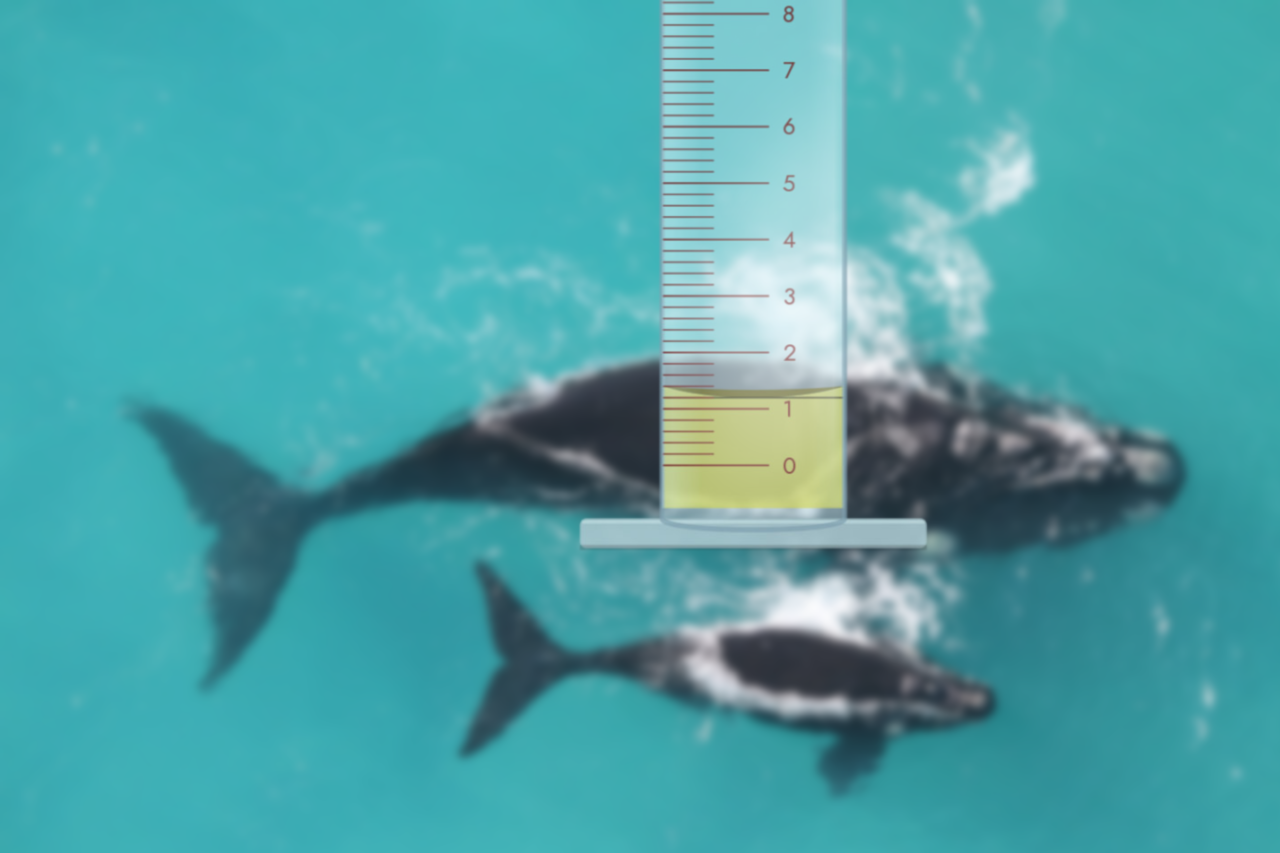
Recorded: value=1.2 unit=mL
